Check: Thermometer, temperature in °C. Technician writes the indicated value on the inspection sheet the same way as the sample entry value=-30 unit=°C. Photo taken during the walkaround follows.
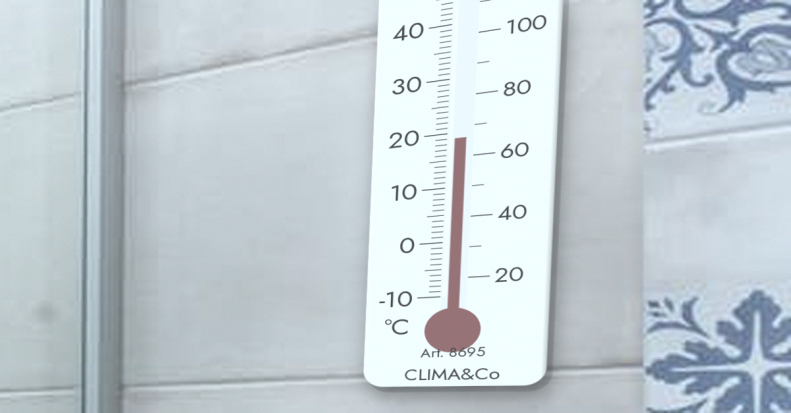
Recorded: value=19 unit=°C
